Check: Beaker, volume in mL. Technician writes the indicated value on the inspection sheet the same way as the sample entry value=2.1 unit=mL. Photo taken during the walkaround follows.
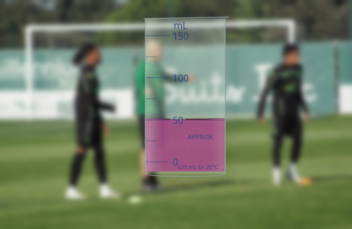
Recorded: value=50 unit=mL
